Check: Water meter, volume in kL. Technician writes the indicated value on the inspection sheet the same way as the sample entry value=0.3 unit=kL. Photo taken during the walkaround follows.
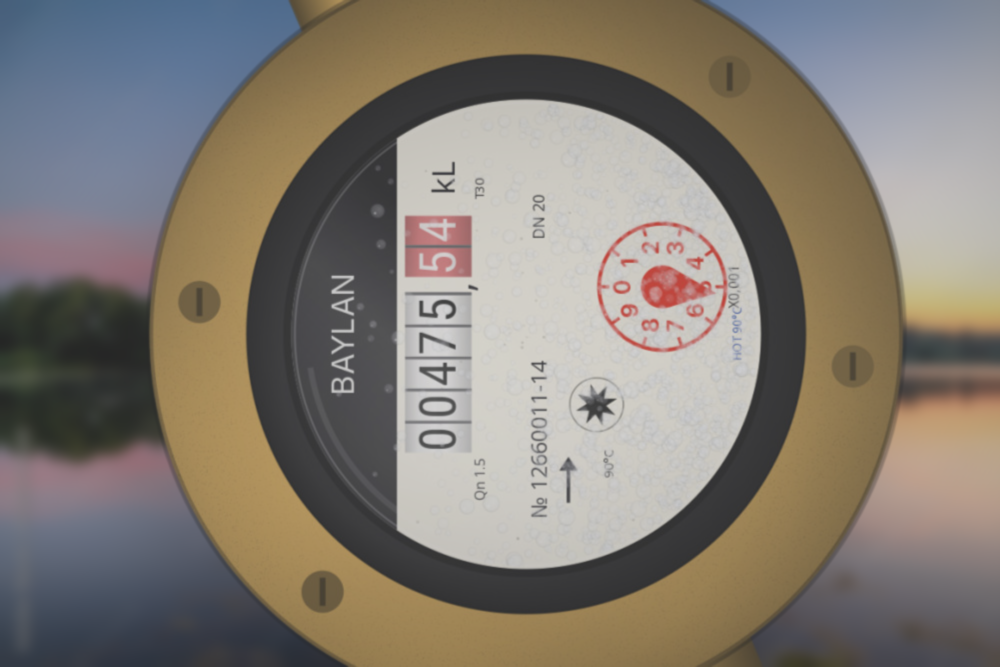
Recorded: value=475.545 unit=kL
